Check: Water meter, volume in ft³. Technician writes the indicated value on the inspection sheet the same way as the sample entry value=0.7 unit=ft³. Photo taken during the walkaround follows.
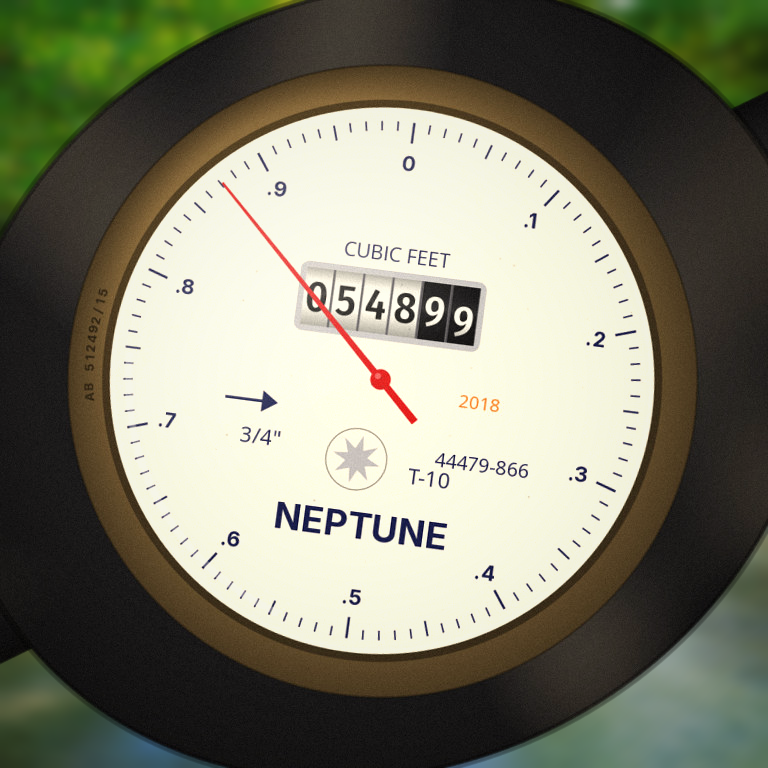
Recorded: value=54898.87 unit=ft³
